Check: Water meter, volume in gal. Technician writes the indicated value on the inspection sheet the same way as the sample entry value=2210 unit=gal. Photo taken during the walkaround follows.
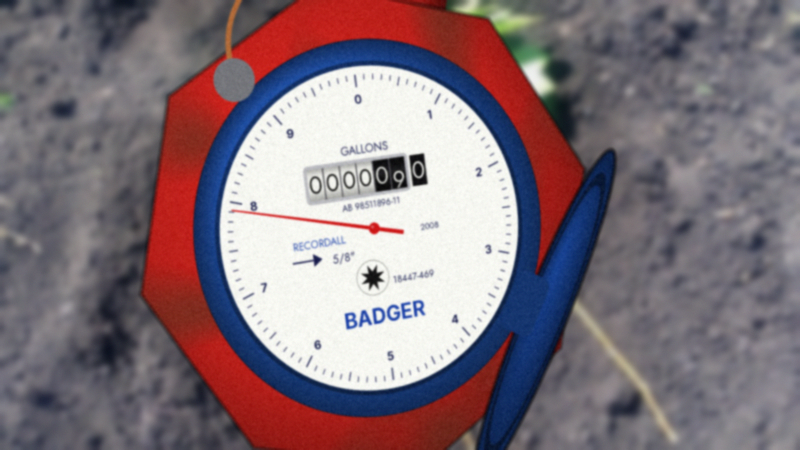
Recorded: value=87.9 unit=gal
